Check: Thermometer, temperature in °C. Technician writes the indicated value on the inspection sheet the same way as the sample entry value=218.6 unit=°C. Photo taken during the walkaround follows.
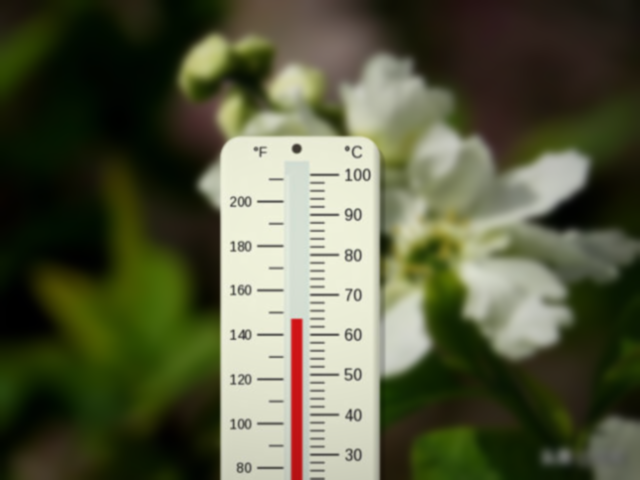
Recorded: value=64 unit=°C
